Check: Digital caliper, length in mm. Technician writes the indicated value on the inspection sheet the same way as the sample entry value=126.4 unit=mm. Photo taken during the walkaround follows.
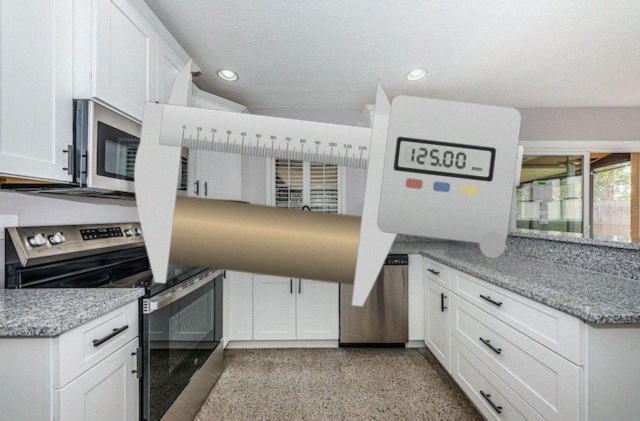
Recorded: value=125.00 unit=mm
